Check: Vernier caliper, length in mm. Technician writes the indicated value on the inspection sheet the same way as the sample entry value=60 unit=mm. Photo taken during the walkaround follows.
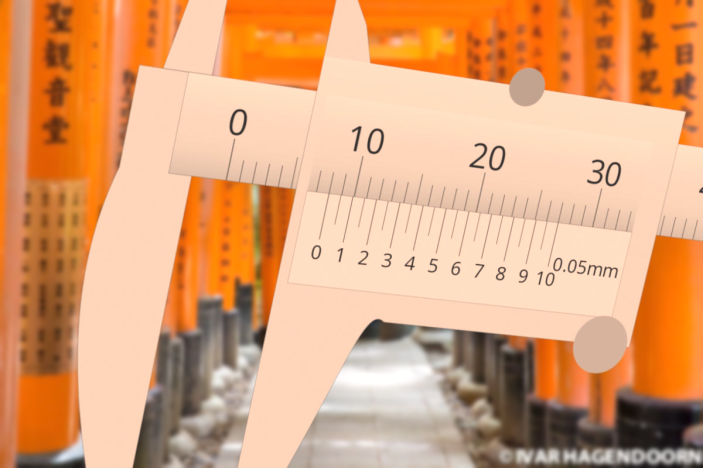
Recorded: value=8.0 unit=mm
